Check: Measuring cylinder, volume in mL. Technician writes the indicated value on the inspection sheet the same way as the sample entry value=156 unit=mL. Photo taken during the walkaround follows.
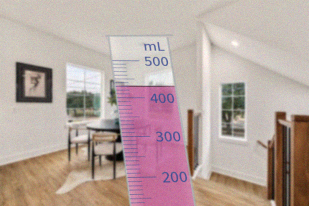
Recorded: value=430 unit=mL
